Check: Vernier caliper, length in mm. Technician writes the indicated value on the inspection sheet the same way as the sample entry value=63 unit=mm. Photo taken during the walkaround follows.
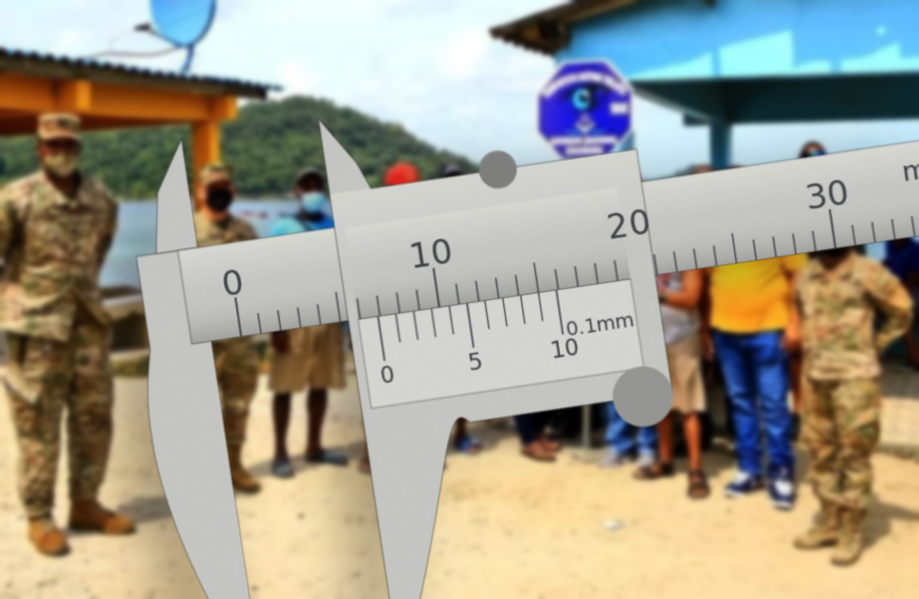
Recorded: value=6.9 unit=mm
